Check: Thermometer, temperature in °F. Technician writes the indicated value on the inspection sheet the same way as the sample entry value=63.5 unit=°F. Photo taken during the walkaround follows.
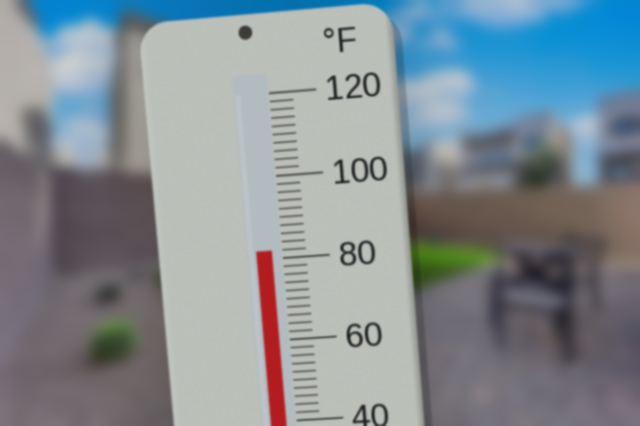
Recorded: value=82 unit=°F
